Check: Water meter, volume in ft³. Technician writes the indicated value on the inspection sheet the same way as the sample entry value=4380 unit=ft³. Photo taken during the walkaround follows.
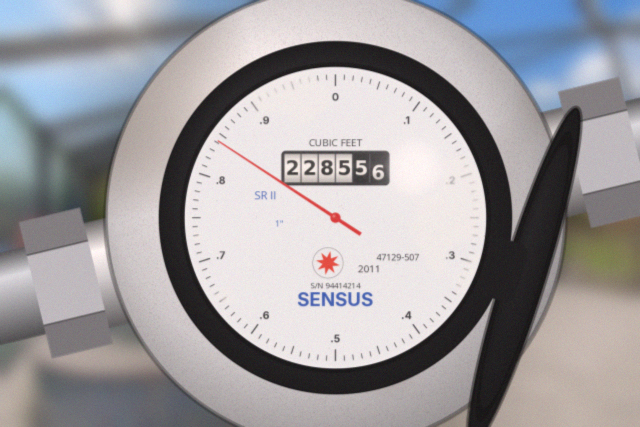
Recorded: value=228555.84 unit=ft³
